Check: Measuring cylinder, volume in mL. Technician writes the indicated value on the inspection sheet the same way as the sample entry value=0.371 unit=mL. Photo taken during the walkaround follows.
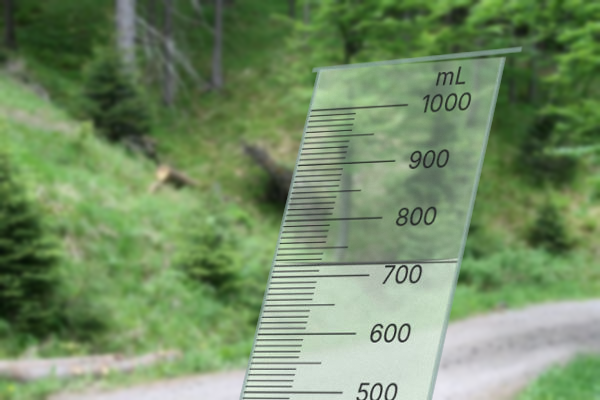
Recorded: value=720 unit=mL
